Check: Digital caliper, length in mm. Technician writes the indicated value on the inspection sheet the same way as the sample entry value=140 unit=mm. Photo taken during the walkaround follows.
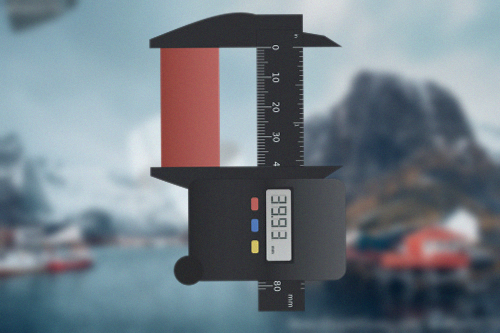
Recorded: value=39.93 unit=mm
